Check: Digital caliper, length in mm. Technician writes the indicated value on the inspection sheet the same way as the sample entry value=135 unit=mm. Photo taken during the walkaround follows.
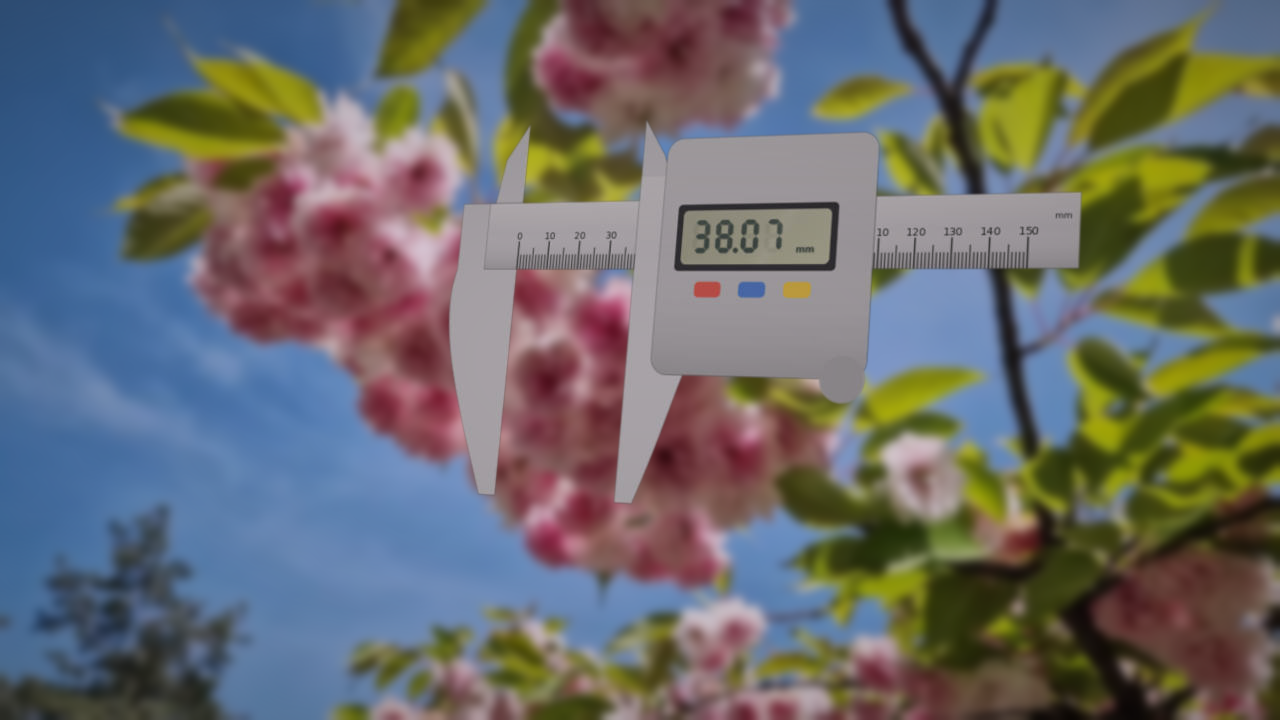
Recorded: value=38.07 unit=mm
